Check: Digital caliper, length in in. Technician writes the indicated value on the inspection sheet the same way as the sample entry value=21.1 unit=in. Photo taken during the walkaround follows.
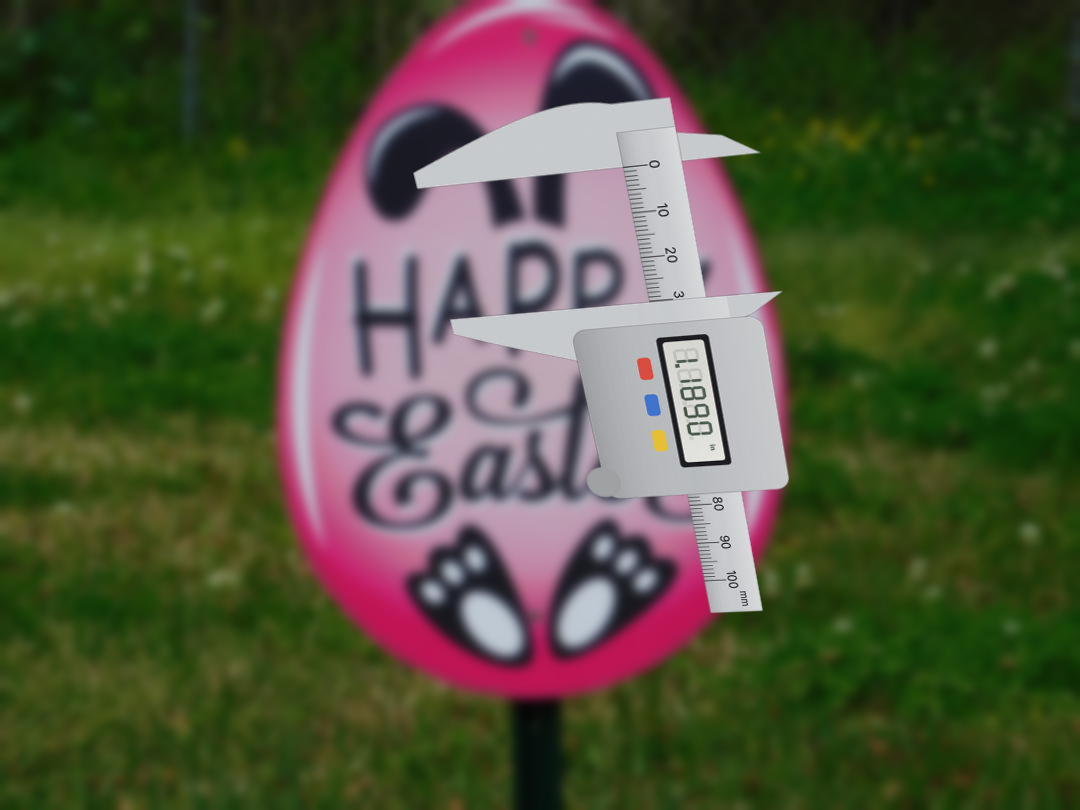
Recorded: value=1.1890 unit=in
